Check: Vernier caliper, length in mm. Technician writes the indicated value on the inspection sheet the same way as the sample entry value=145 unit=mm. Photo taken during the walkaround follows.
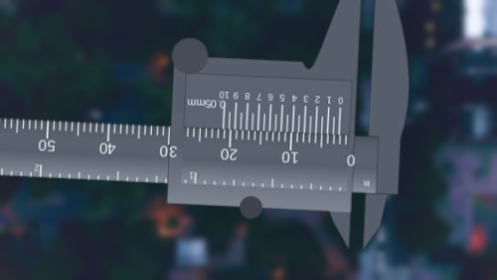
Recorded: value=2.2 unit=mm
